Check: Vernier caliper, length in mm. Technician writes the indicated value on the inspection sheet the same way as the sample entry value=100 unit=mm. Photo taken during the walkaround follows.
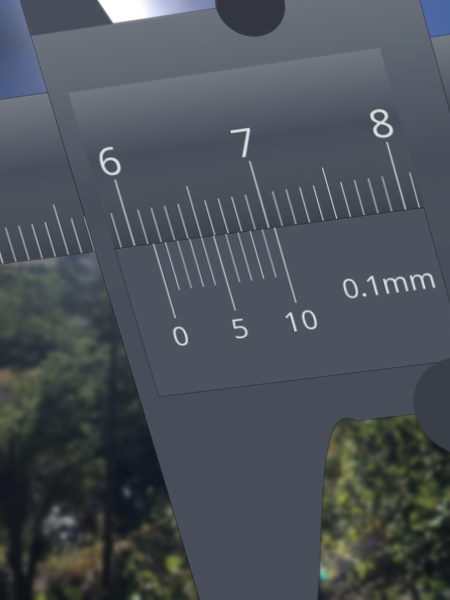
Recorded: value=61.4 unit=mm
